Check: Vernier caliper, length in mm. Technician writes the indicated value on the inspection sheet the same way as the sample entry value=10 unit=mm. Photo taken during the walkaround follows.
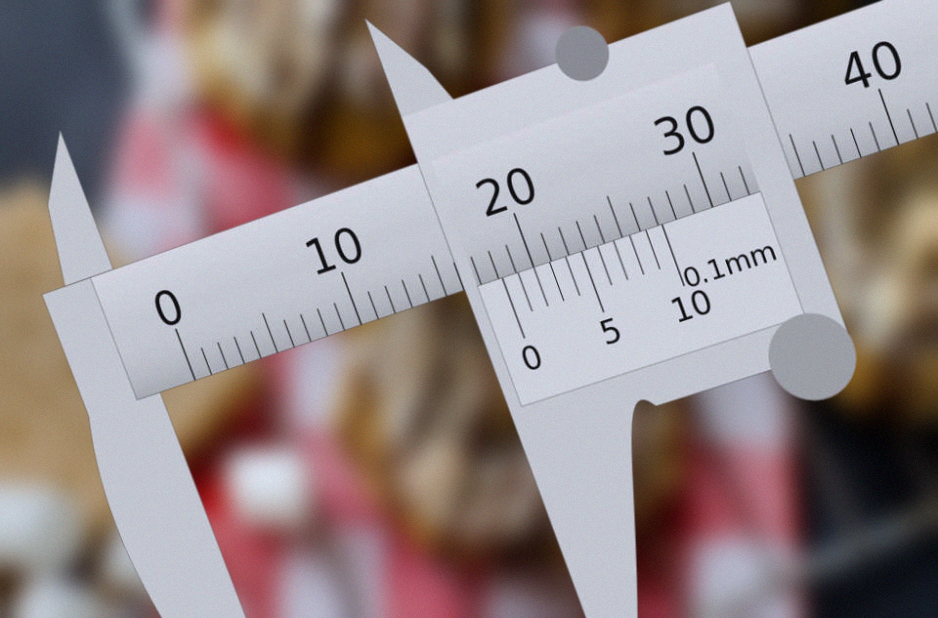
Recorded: value=18.2 unit=mm
